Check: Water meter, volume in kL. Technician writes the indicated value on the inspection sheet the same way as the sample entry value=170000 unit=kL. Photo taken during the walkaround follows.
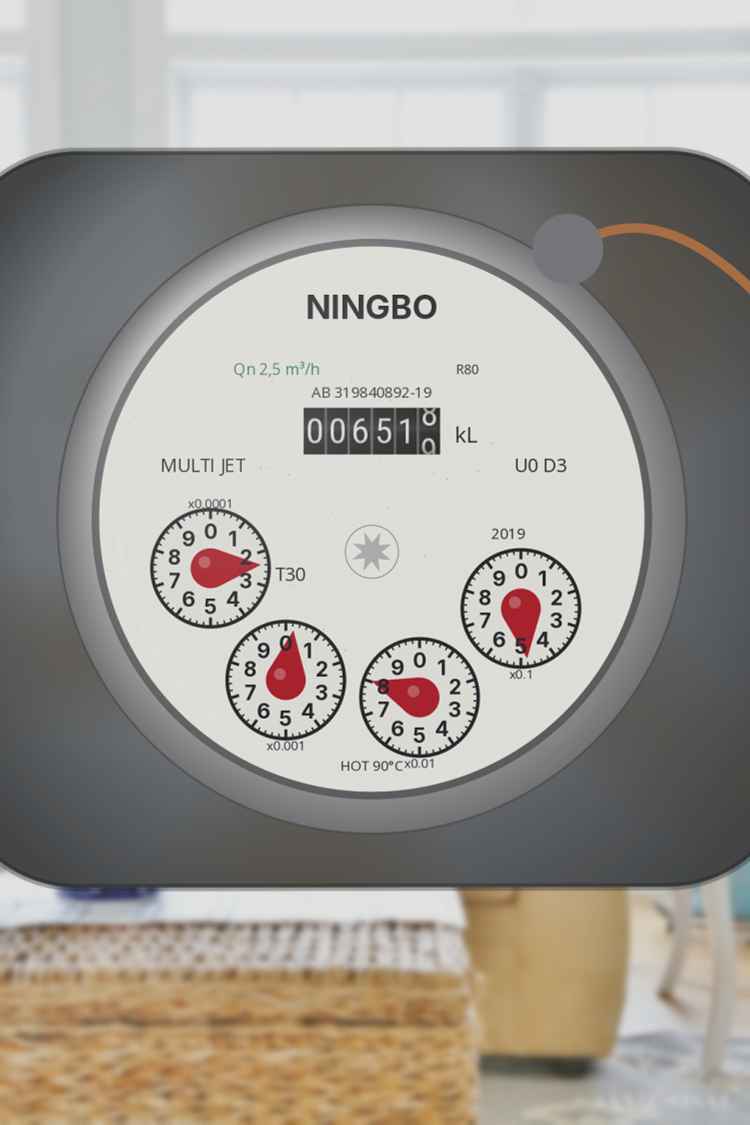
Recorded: value=6518.4802 unit=kL
